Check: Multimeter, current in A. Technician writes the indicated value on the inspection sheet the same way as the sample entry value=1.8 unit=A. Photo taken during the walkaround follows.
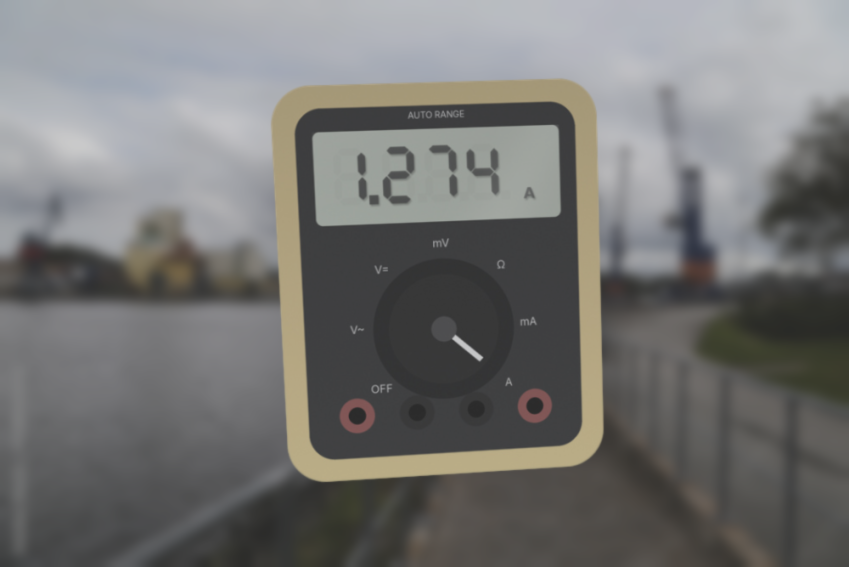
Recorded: value=1.274 unit=A
